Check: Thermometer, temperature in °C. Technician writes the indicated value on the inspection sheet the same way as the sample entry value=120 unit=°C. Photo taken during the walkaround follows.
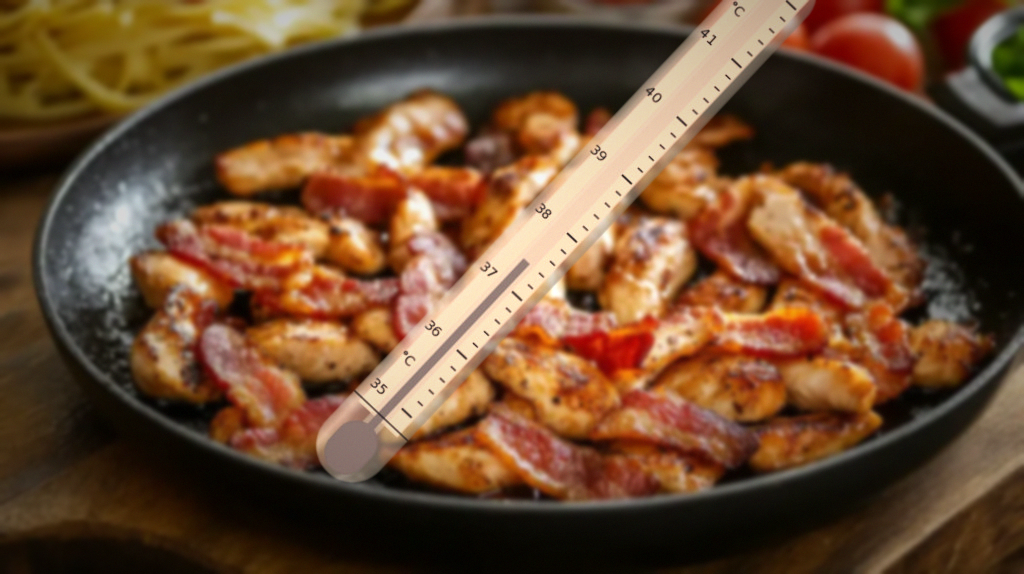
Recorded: value=37.4 unit=°C
